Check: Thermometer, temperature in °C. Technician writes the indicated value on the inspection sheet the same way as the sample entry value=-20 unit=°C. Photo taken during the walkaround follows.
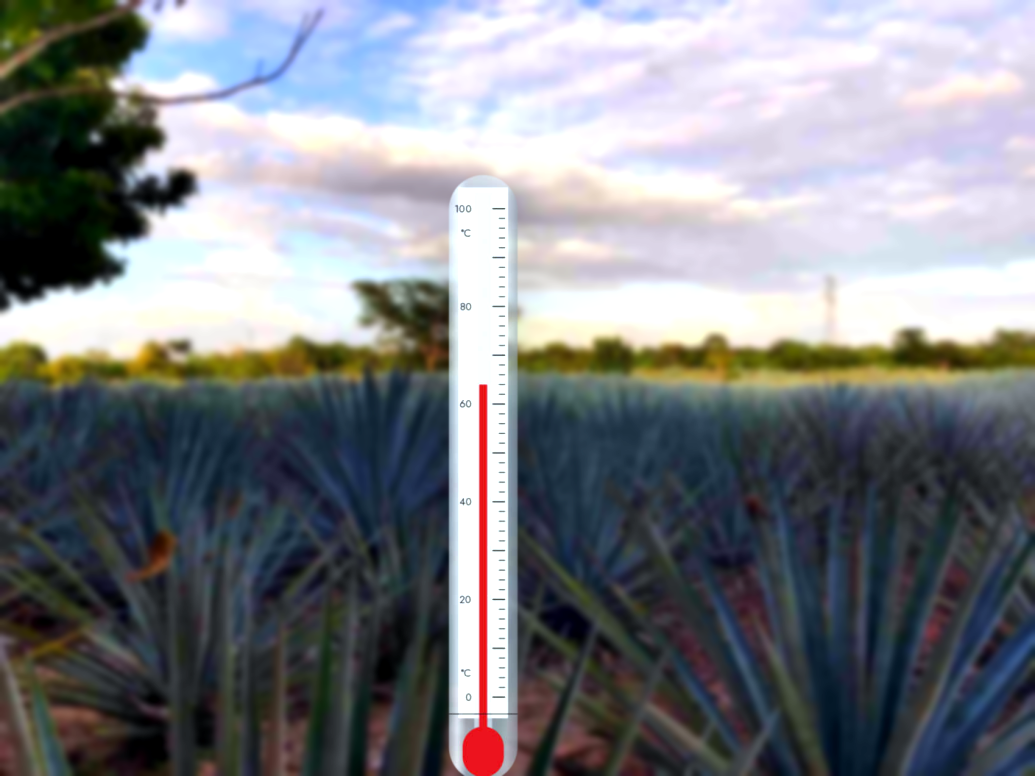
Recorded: value=64 unit=°C
